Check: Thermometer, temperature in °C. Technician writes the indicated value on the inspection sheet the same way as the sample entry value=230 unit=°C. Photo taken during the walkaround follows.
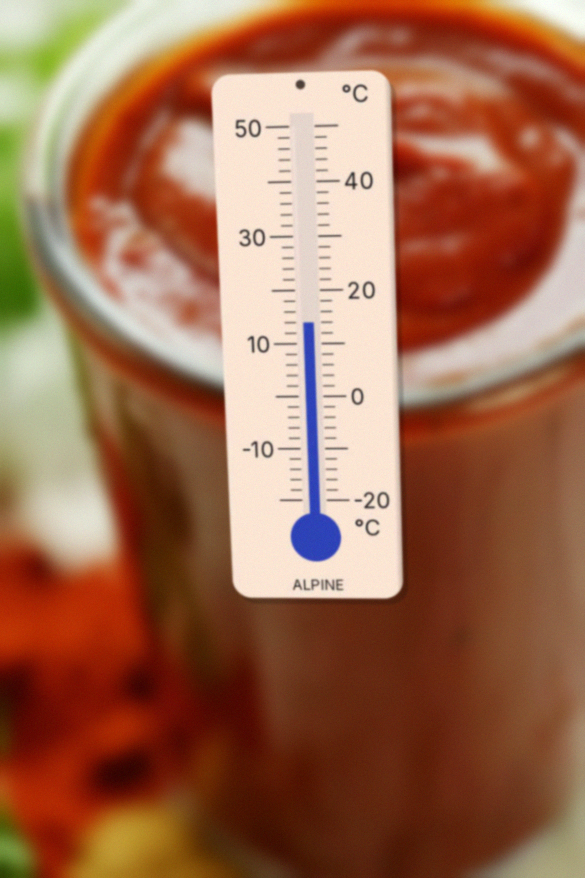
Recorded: value=14 unit=°C
